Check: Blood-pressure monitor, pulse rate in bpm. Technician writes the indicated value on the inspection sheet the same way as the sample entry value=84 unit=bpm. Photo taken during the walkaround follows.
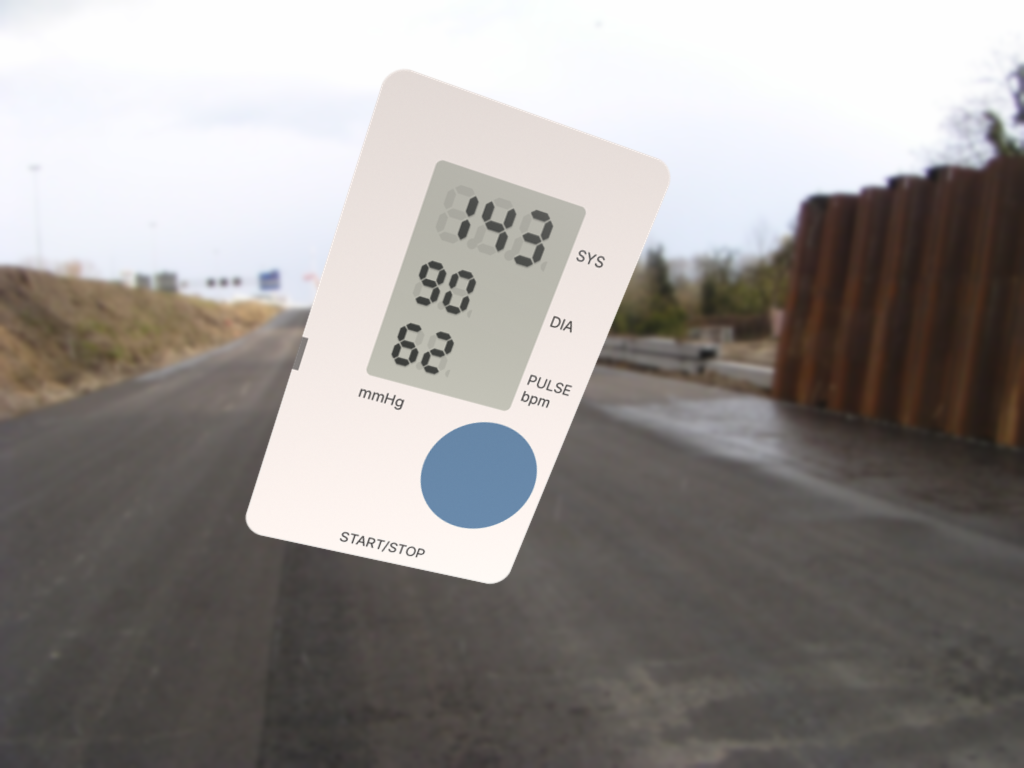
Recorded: value=62 unit=bpm
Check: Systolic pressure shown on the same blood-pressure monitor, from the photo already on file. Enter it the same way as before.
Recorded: value=143 unit=mmHg
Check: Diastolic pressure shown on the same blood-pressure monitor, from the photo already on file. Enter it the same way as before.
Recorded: value=90 unit=mmHg
